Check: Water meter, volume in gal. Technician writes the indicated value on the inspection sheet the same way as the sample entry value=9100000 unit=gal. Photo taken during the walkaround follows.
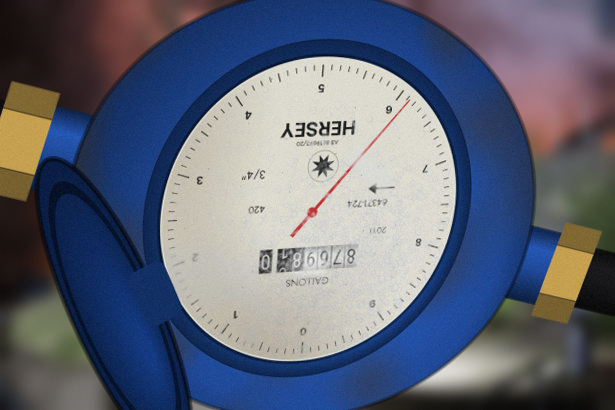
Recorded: value=8769806.1 unit=gal
